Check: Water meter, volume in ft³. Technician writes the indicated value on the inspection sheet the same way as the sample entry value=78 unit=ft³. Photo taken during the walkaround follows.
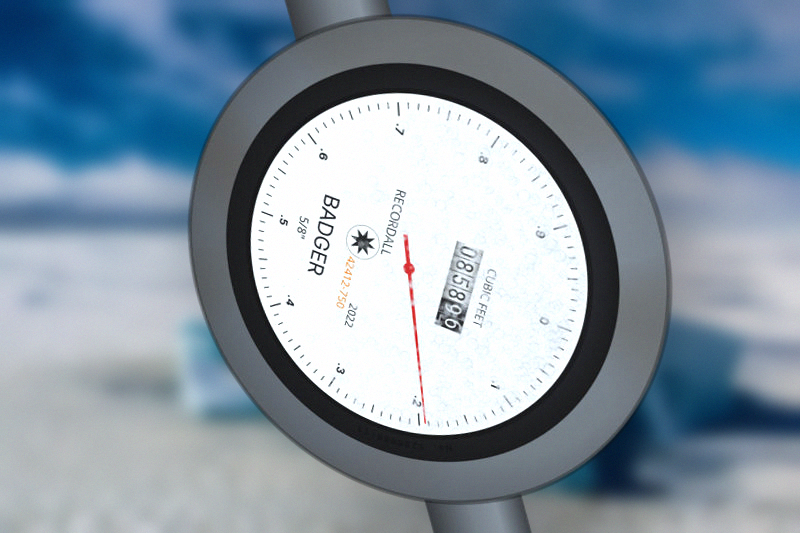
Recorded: value=85896.19 unit=ft³
